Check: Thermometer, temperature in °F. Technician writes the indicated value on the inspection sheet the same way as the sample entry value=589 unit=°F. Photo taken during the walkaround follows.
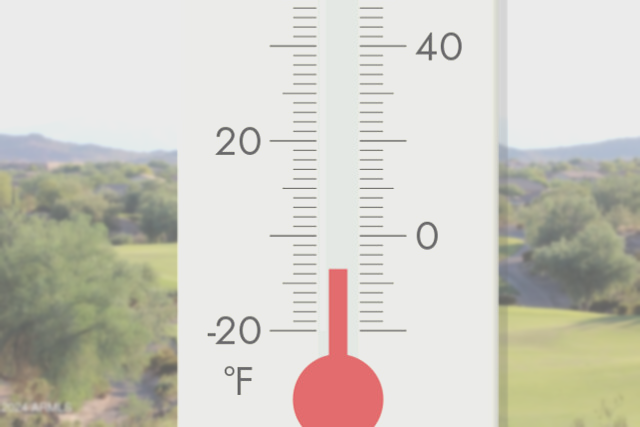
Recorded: value=-7 unit=°F
